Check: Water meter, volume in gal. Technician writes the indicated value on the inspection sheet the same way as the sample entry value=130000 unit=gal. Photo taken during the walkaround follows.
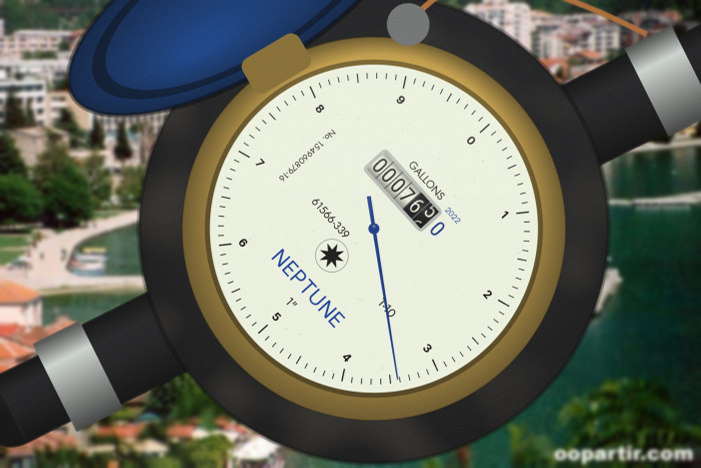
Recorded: value=7653.4 unit=gal
